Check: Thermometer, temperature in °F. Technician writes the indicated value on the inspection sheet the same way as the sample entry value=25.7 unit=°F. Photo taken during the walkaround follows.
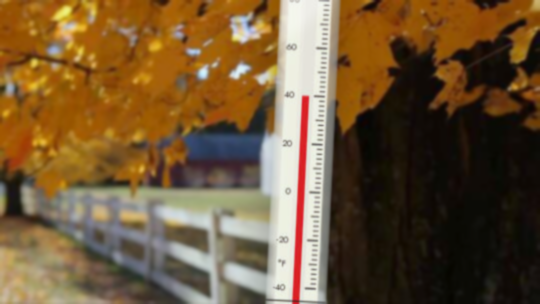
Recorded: value=40 unit=°F
